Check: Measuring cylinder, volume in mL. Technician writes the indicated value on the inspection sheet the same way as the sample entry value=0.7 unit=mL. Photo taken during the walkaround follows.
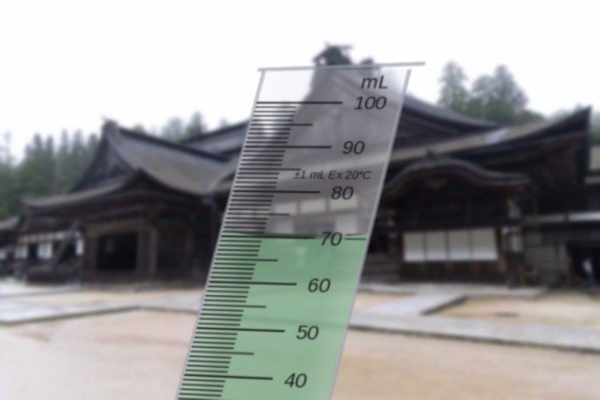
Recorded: value=70 unit=mL
